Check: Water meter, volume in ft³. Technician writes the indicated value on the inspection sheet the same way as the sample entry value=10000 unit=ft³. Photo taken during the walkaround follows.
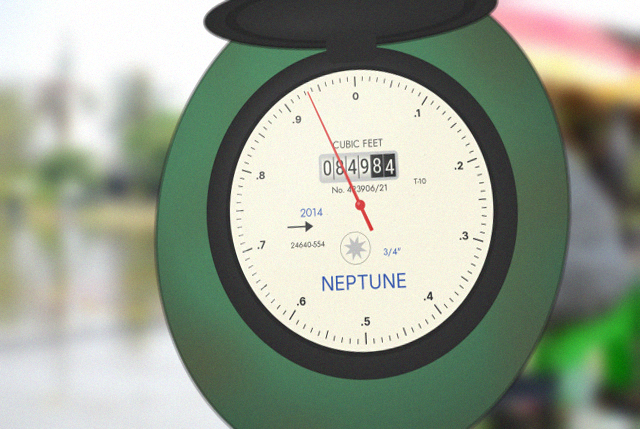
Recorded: value=84983.93 unit=ft³
